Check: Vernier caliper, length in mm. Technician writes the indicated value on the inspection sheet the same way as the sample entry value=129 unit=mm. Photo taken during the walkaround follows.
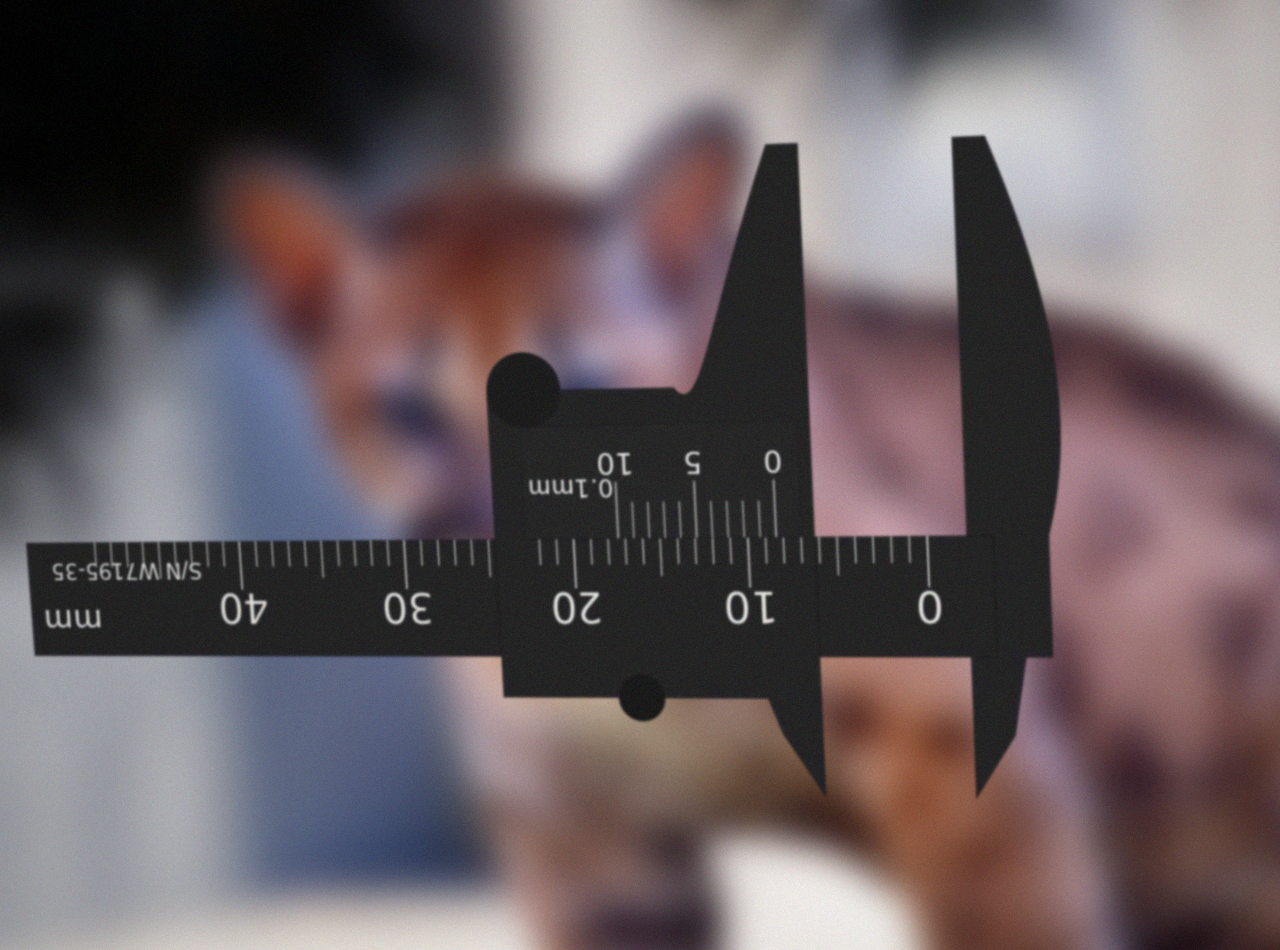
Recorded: value=8.4 unit=mm
